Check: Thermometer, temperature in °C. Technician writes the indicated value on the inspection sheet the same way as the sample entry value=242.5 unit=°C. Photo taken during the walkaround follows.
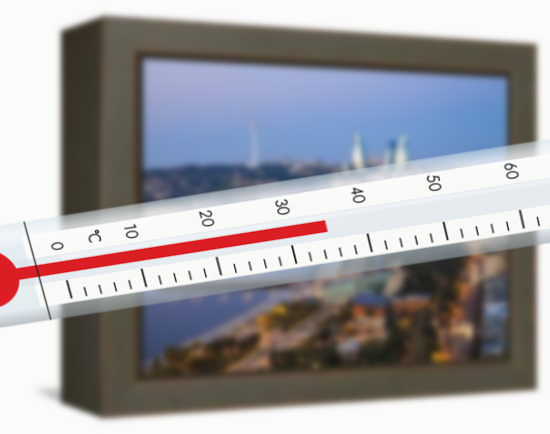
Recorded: value=35 unit=°C
